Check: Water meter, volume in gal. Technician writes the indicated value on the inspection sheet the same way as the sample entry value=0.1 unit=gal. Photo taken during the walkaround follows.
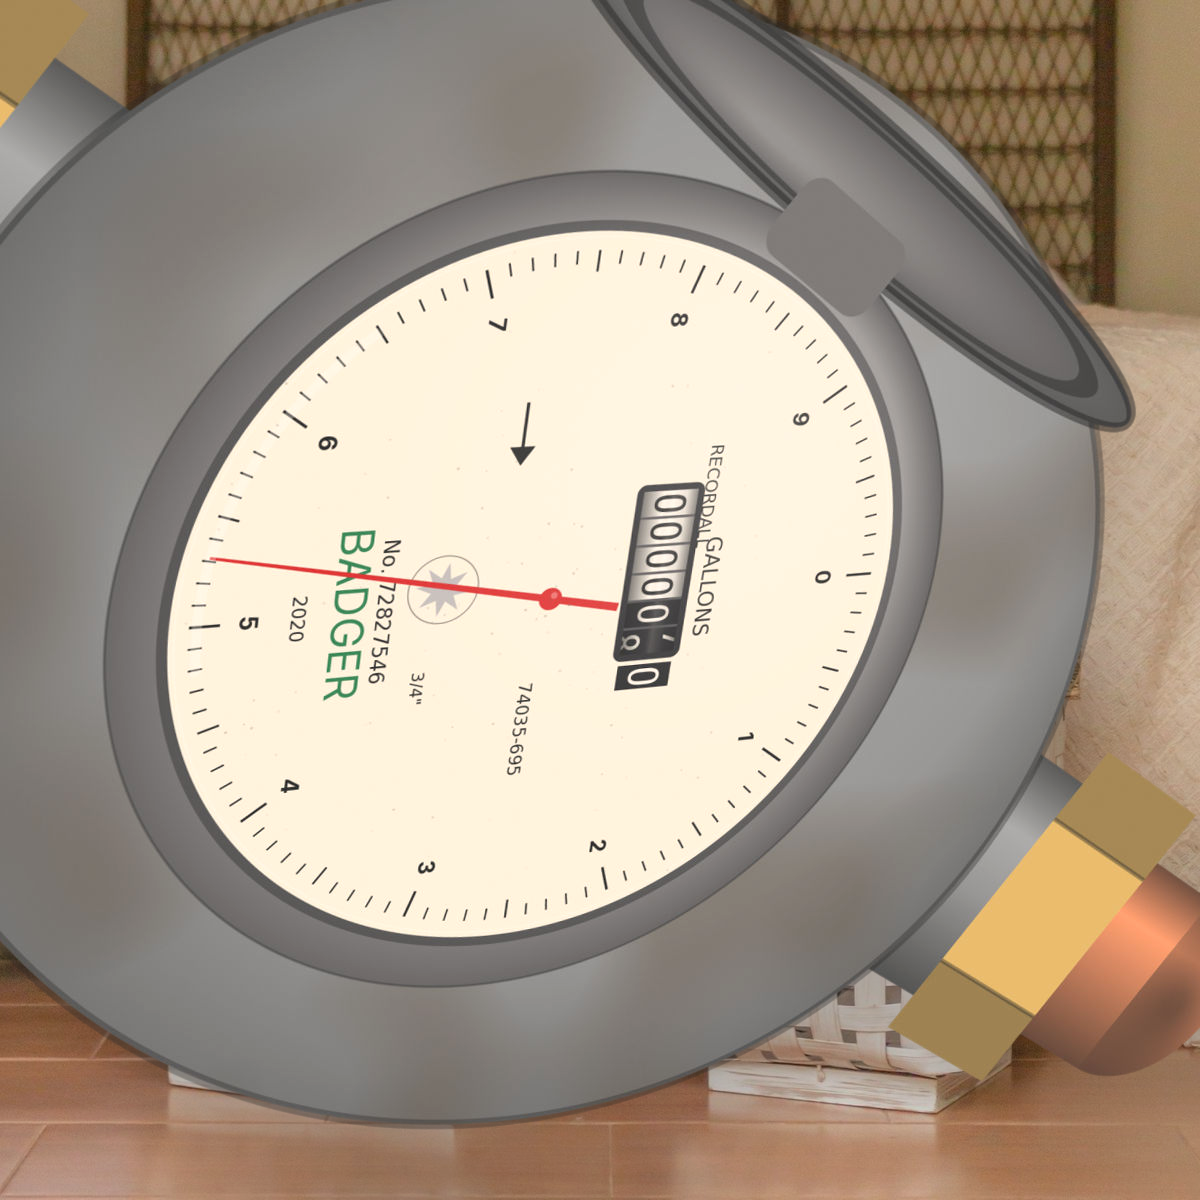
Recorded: value=75.3 unit=gal
